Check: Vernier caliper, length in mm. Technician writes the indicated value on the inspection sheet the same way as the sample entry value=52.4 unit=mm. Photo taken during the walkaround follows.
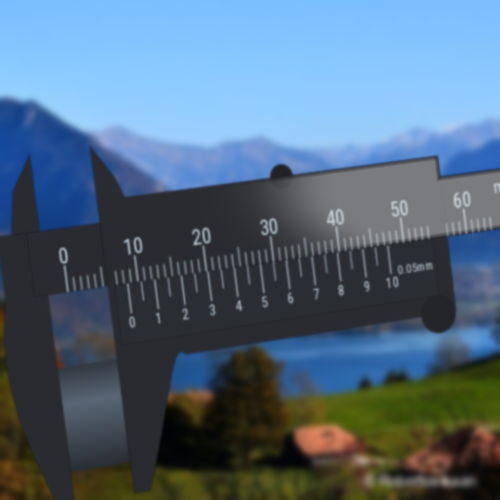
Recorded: value=8.5 unit=mm
